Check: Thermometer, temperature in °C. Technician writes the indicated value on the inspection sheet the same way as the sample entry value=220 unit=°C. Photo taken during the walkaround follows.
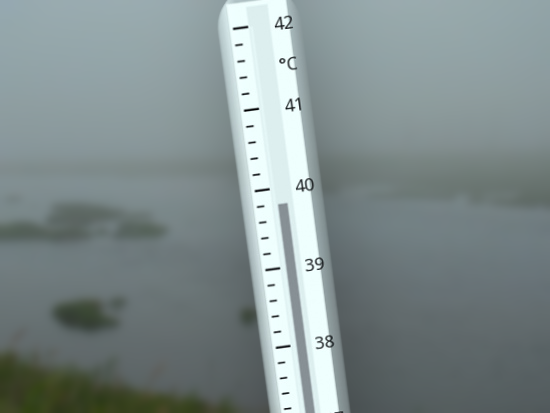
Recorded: value=39.8 unit=°C
